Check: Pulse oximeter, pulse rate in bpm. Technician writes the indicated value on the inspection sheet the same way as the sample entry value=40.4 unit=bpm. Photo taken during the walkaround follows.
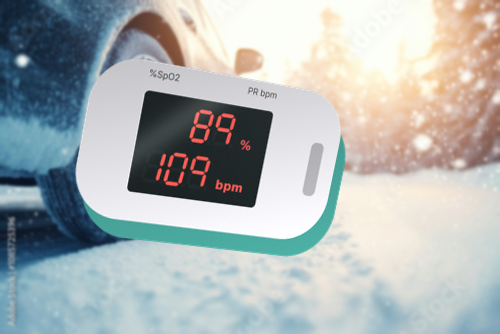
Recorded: value=109 unit=bpm
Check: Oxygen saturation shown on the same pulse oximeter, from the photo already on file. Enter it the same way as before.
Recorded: value=89 unit=%
